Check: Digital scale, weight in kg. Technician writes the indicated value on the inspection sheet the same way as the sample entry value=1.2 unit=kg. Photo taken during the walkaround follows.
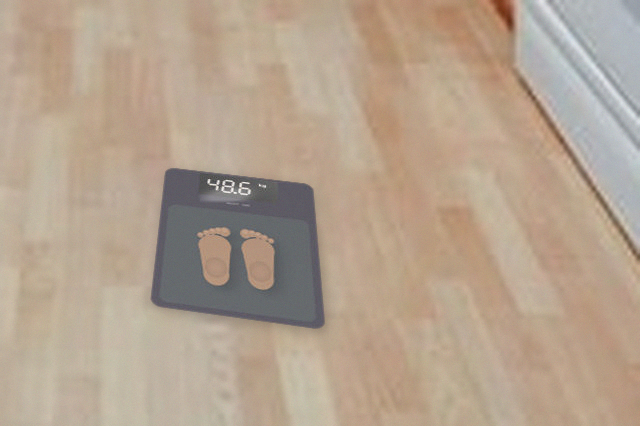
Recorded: value=48.6 unit=kg
